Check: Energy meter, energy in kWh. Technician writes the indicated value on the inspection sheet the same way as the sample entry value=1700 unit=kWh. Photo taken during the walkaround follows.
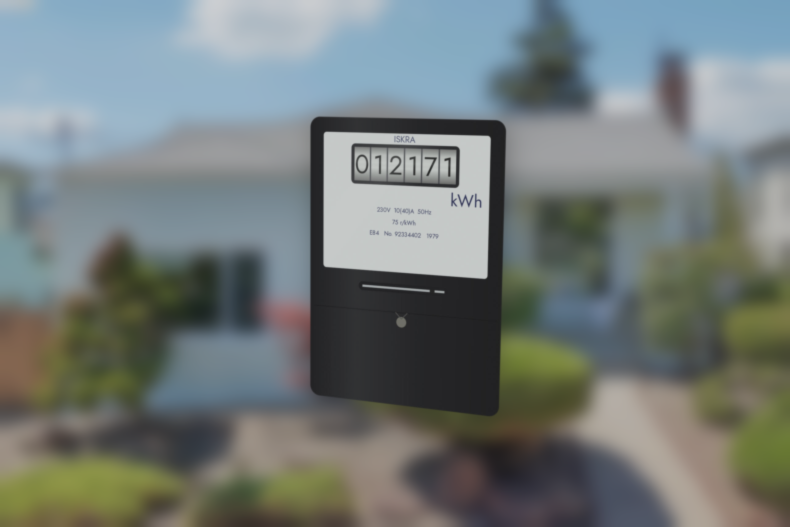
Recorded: value=12171 unit=kWh
